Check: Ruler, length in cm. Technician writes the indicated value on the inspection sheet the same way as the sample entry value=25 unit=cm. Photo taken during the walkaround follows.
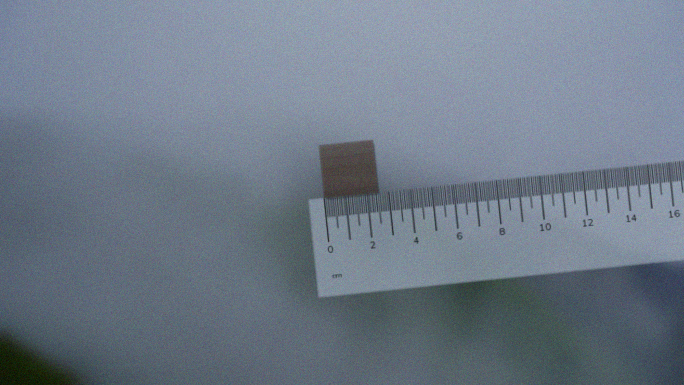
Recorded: value=2.5 unit=cm
